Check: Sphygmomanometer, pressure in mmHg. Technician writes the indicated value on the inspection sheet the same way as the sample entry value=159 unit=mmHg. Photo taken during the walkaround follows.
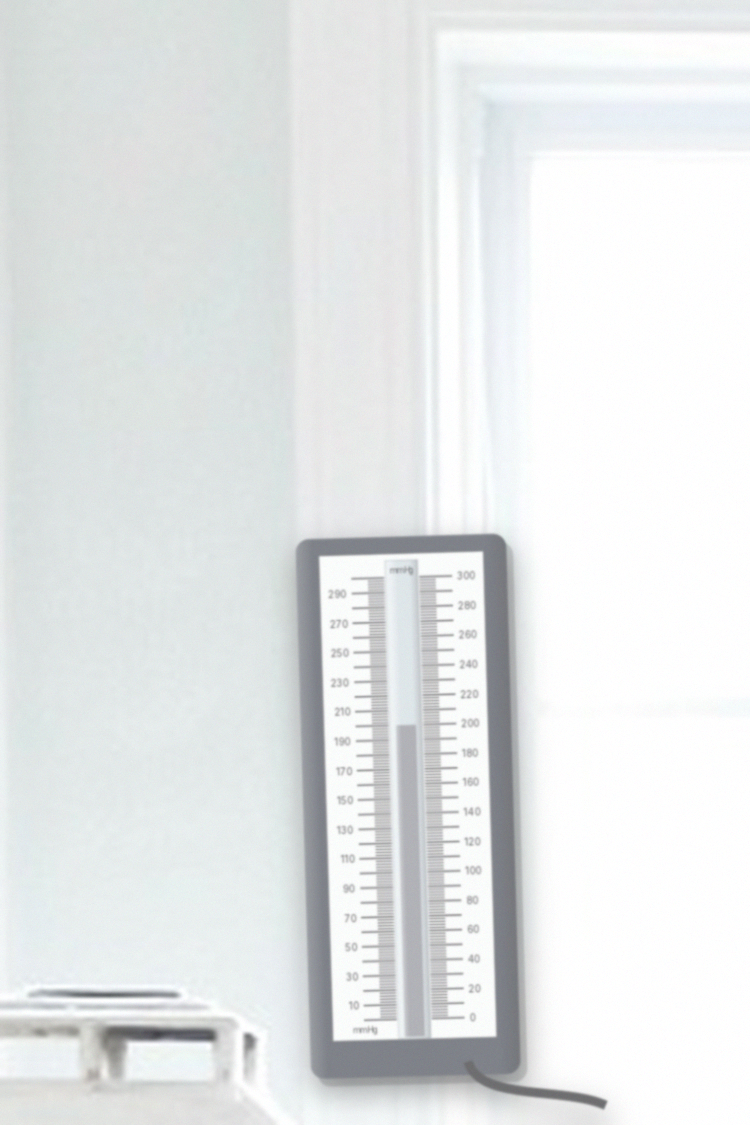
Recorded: value=200 unit=mmHg
